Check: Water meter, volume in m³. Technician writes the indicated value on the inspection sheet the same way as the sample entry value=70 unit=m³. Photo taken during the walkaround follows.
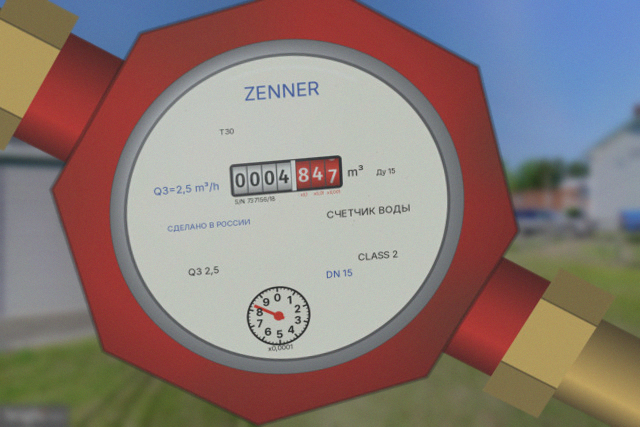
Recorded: value=4.8468 unit=m³
